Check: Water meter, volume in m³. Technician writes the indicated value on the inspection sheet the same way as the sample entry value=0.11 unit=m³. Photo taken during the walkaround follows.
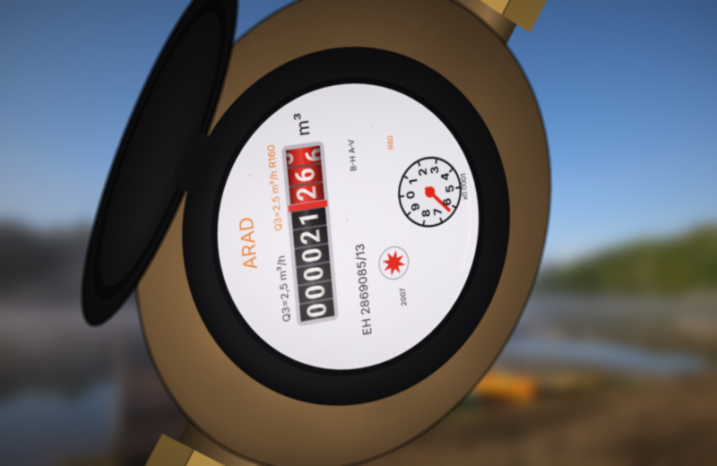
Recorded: value=21.2656 unit=m³
